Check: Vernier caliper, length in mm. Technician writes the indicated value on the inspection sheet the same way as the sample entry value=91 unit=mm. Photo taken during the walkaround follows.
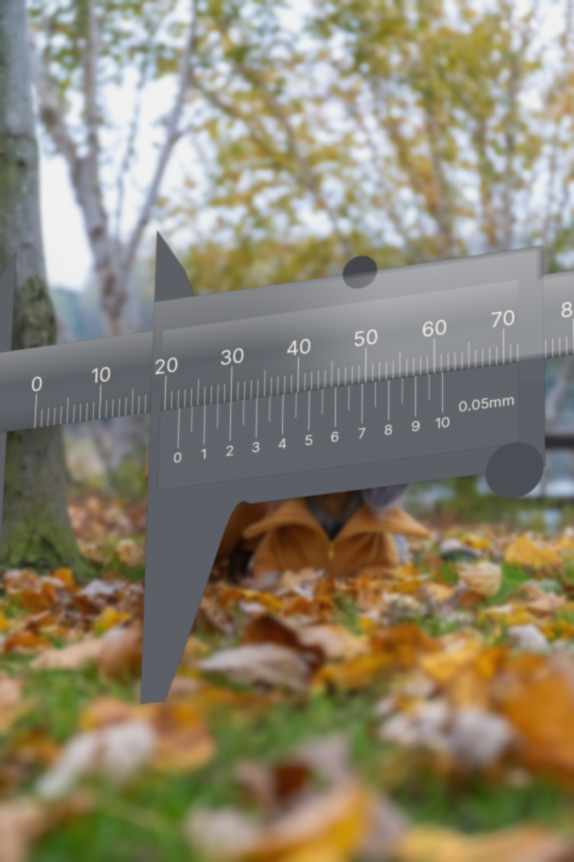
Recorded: value=22.2 unit=mm
